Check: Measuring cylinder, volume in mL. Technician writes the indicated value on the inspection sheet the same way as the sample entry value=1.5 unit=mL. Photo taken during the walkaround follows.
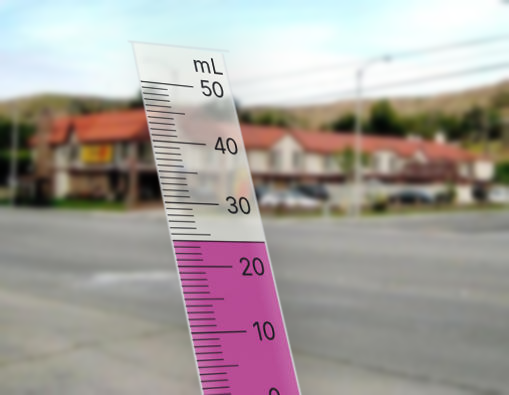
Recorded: value=24 unit=mL
